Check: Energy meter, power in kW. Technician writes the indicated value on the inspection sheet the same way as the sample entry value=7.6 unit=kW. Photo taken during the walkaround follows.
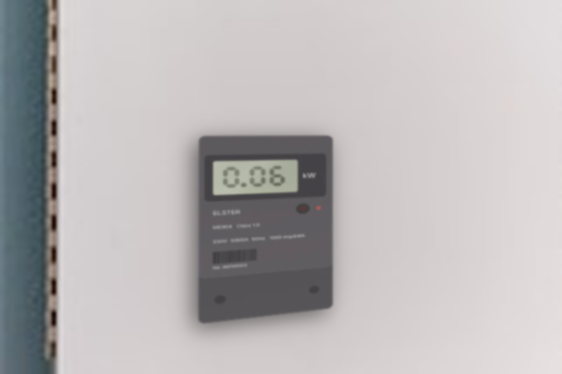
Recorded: value=0.06 unit=kW
